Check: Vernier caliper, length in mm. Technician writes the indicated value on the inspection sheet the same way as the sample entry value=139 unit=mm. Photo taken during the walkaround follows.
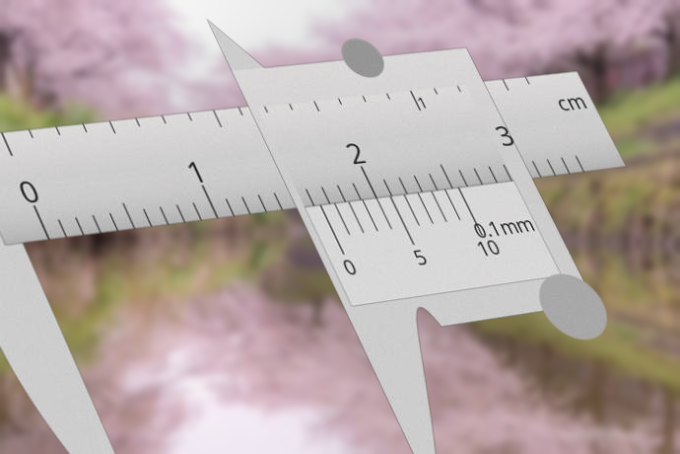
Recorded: value=16.4 unit=mm
